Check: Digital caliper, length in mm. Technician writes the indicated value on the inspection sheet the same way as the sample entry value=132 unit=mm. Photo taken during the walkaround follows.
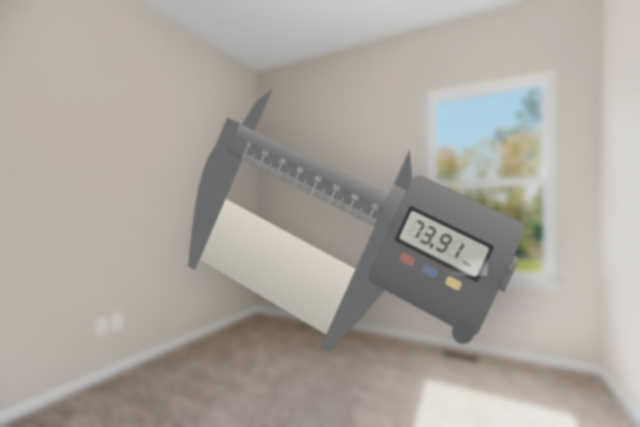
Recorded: value=73.91 unit=mm
